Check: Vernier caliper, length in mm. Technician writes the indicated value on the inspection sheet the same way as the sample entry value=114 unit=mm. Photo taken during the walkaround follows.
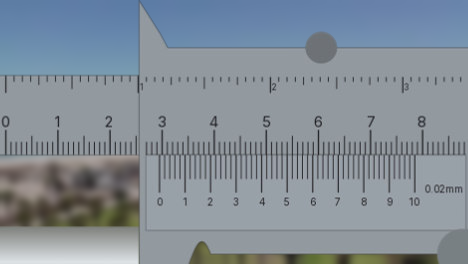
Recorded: value=29.5 unit=mm
